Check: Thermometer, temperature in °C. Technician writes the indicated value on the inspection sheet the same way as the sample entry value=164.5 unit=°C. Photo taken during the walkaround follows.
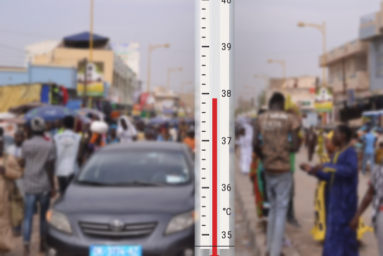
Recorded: value=37.9 unit=°C
